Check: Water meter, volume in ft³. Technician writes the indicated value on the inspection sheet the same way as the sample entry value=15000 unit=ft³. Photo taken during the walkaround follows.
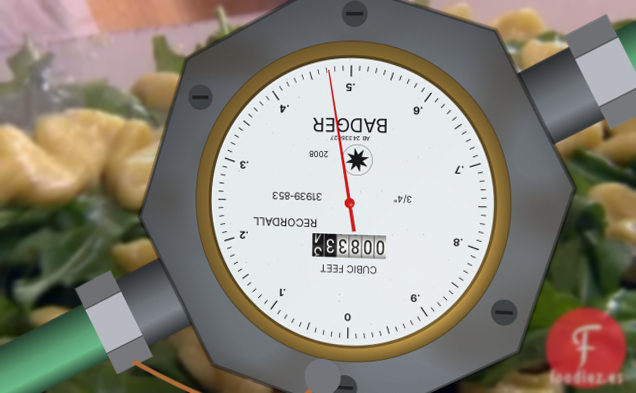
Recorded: value=8333.47 unit=ft³
